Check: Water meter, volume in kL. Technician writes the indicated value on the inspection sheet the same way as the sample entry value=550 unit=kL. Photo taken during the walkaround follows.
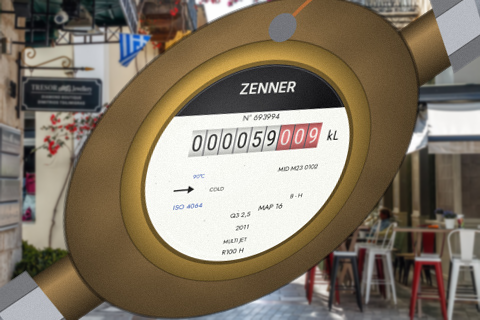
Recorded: value=59.009 unit=kL
